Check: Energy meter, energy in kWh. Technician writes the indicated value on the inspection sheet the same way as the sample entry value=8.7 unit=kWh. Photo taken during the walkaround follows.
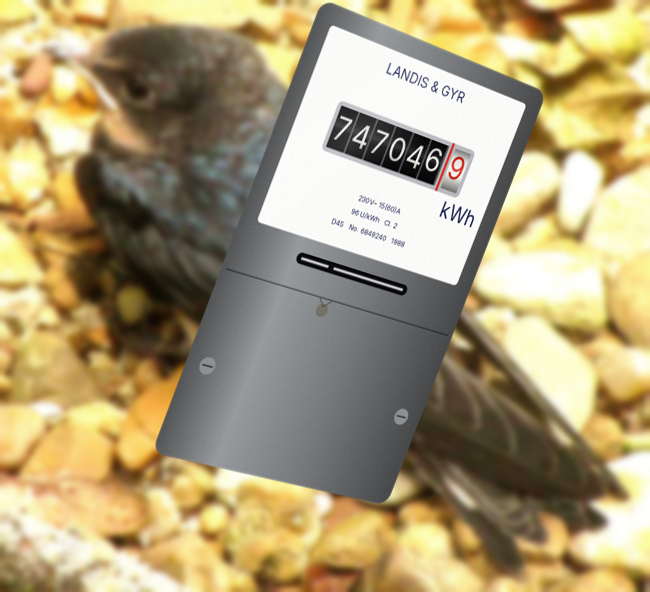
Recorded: value=747046.9 unit=kWh
